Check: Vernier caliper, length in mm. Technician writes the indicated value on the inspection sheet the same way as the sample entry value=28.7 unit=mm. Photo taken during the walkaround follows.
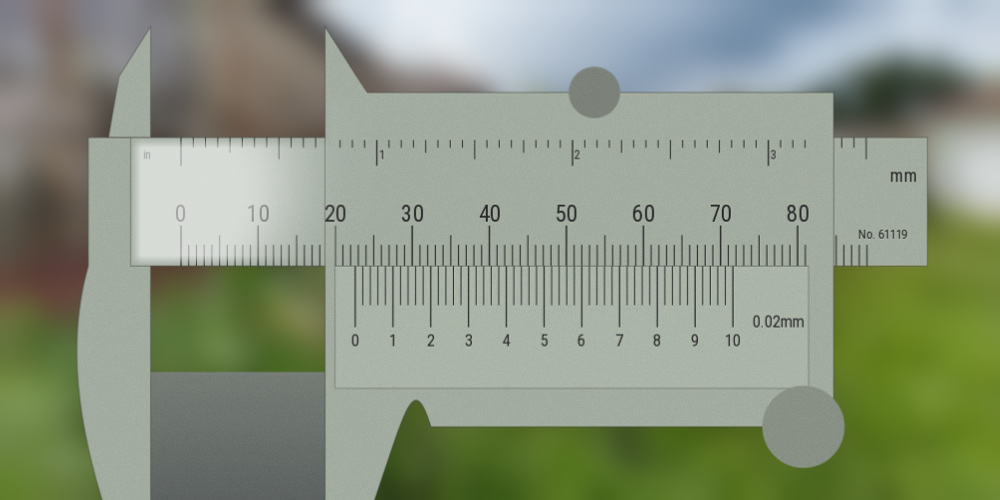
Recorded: value=22.6 unit=mm
